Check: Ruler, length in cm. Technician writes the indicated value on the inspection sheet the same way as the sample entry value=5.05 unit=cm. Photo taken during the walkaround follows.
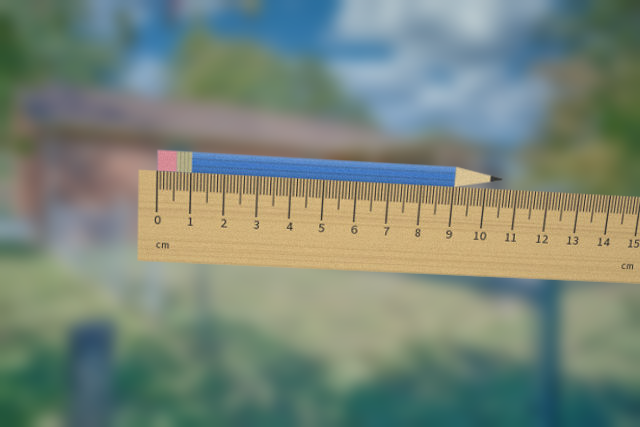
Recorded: value=10.5 unit=cm
